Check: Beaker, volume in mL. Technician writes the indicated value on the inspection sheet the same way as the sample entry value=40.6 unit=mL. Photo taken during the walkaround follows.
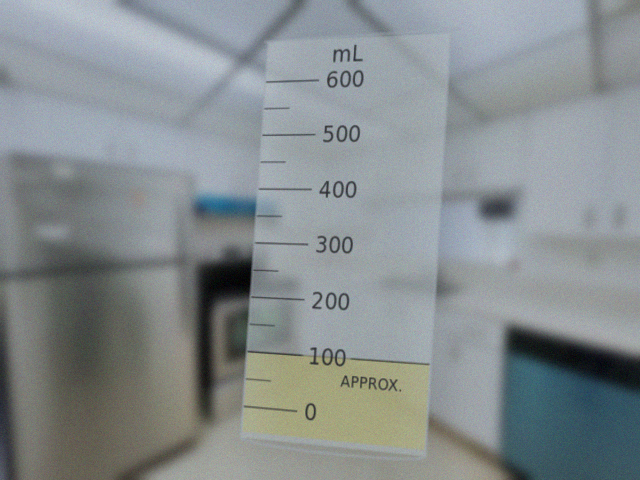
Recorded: value=100 unit=mL
